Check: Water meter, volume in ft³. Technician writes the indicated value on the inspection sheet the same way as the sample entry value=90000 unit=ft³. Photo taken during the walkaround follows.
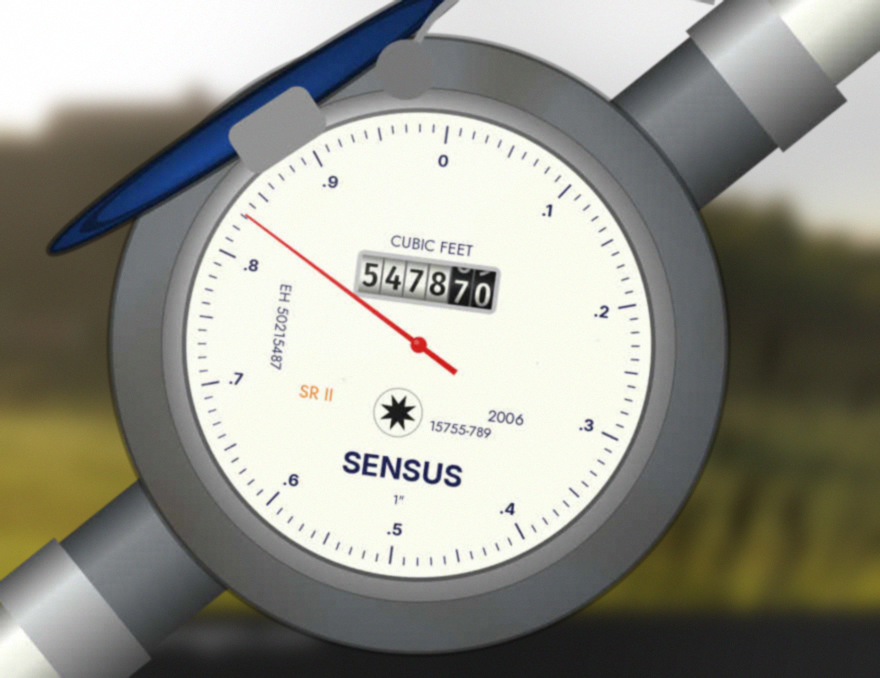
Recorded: value=547869.83 unit=ft³
